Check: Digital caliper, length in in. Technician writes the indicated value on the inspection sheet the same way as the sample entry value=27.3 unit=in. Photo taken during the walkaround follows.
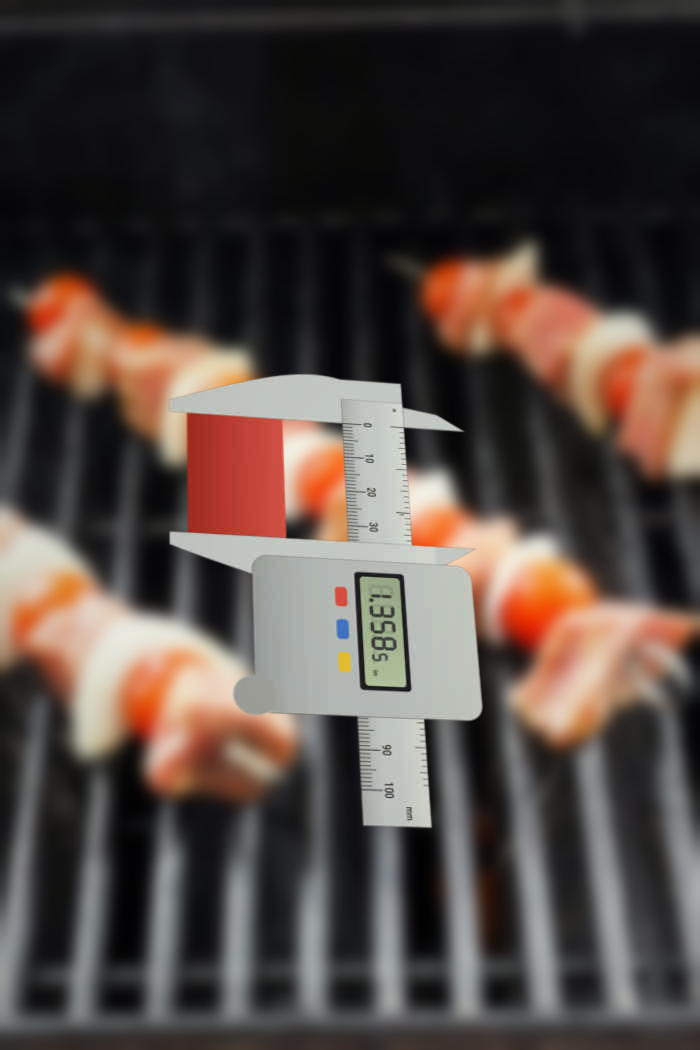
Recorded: value=1.3585 unit=in
